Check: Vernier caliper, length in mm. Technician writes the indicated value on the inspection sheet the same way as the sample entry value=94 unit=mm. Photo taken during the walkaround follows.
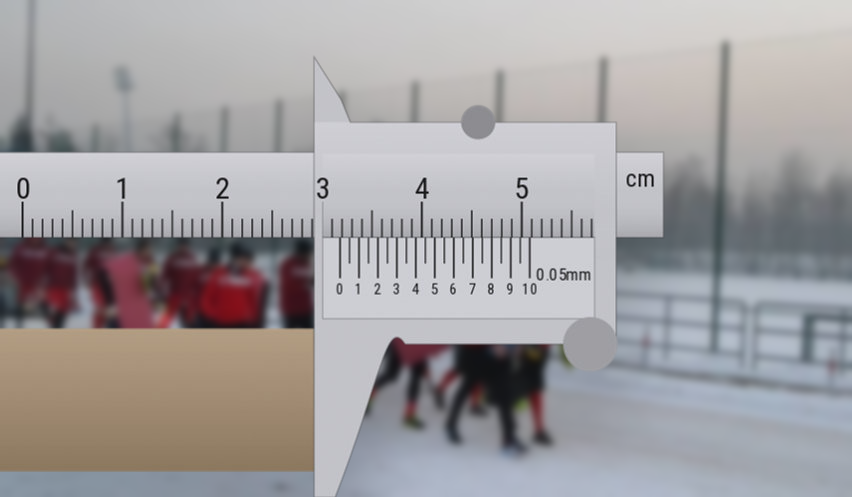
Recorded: value=31.8 unit=mm
